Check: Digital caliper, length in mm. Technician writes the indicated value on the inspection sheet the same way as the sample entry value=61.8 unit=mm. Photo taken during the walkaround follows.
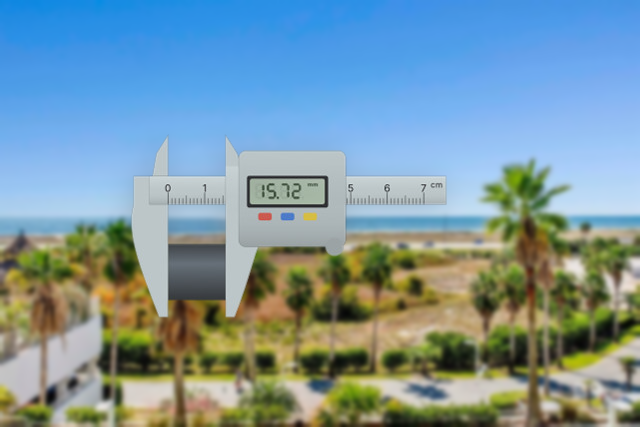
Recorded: value=15.72 unit=mm
